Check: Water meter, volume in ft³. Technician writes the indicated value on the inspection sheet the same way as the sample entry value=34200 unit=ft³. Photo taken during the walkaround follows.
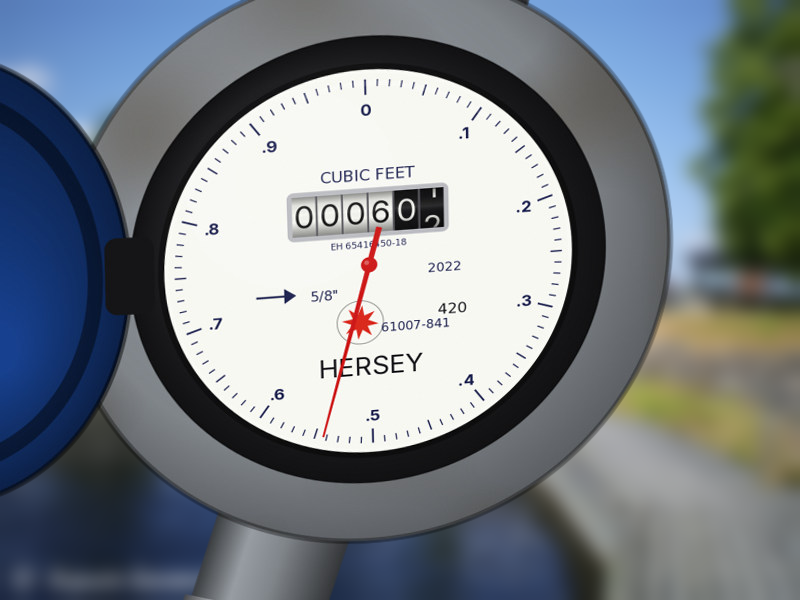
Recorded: value=601.54 unit=ft³
